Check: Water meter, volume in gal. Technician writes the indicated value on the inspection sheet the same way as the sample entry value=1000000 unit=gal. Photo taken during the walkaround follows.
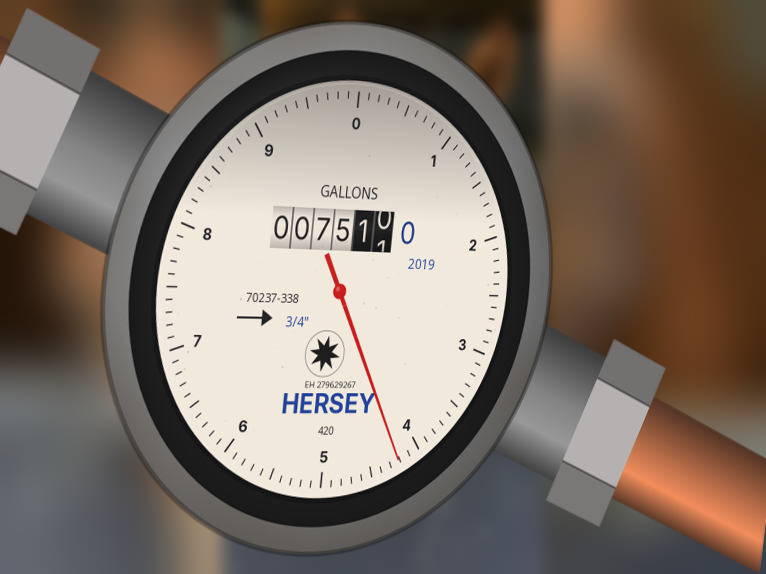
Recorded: value=75104.2 unit=gal
